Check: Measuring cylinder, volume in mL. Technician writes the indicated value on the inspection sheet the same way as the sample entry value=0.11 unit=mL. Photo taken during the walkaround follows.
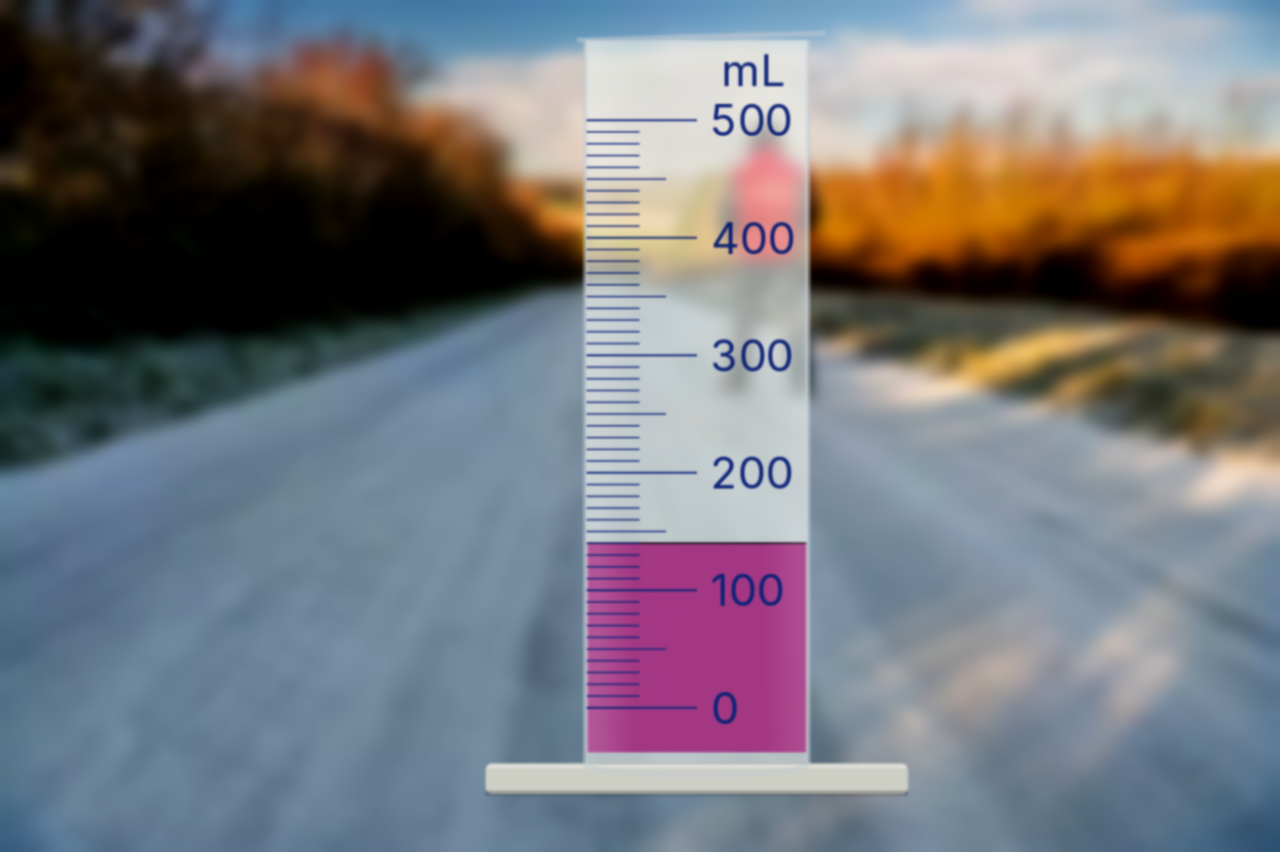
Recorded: value=140 unit=mL
